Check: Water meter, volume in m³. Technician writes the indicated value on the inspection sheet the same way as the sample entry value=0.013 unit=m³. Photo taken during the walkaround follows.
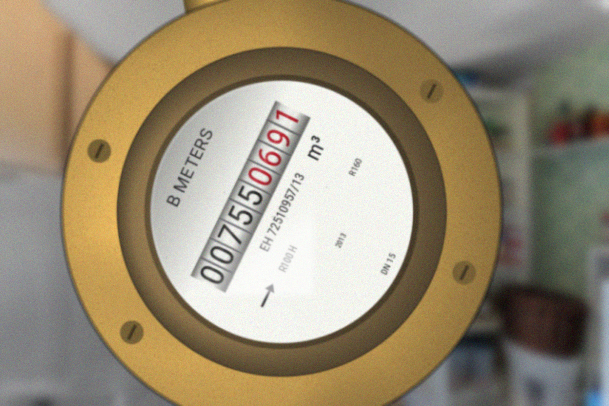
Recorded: value=755.0691 unit=m³
